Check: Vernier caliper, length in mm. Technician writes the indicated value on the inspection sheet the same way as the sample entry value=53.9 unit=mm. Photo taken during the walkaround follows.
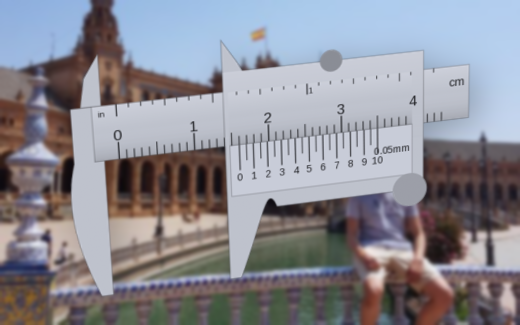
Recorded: value=16.0 unit=mm
